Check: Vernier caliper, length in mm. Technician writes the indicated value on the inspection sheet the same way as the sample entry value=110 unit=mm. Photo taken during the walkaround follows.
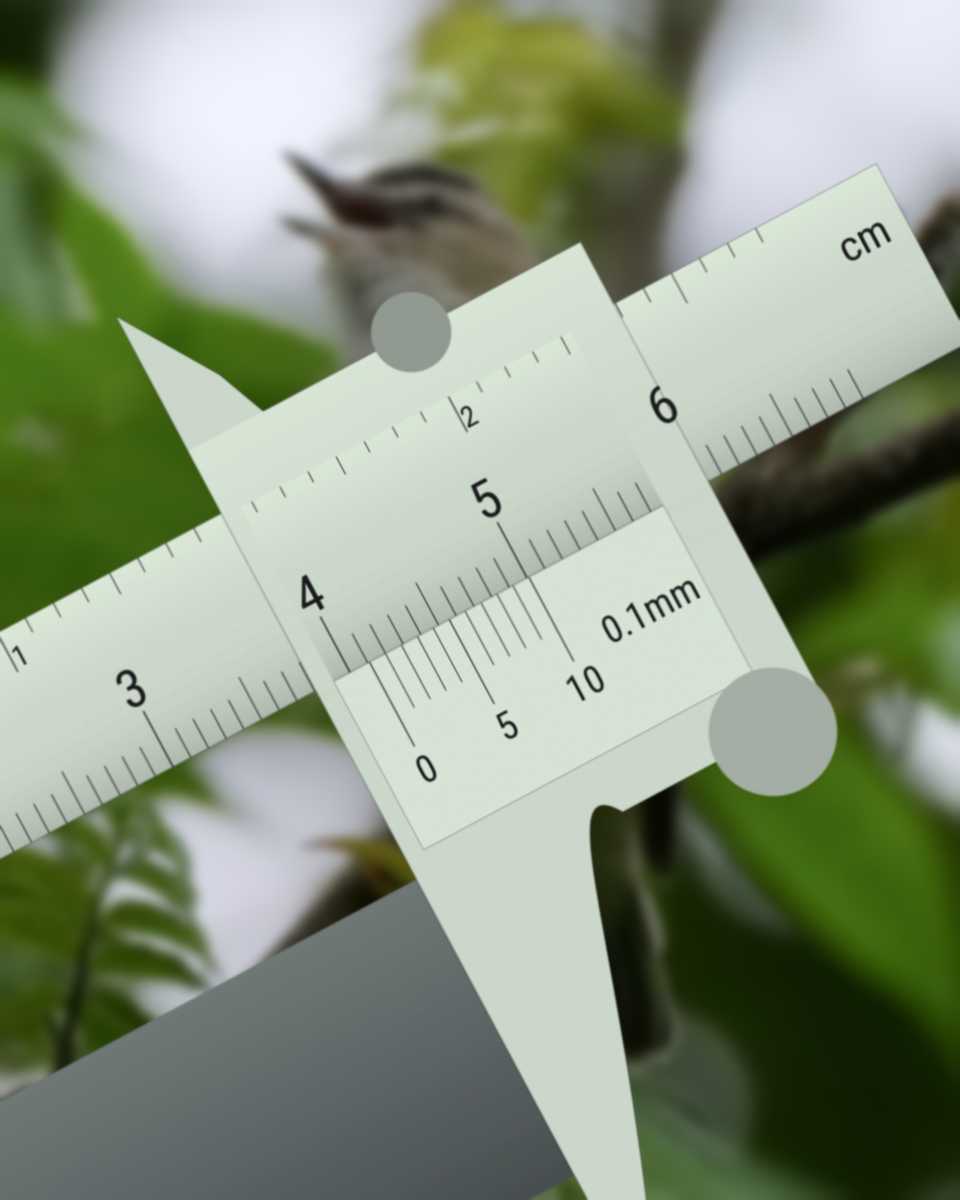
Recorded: value=41.1 unit=mm
